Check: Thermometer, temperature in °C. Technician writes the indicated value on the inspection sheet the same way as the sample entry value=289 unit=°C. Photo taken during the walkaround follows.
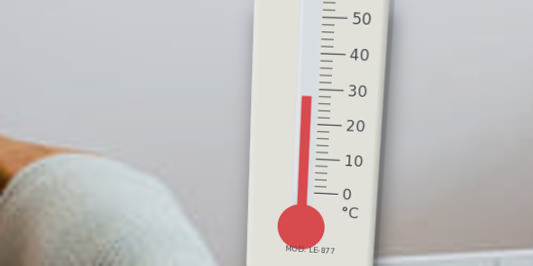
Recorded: value=28 unit=°C
